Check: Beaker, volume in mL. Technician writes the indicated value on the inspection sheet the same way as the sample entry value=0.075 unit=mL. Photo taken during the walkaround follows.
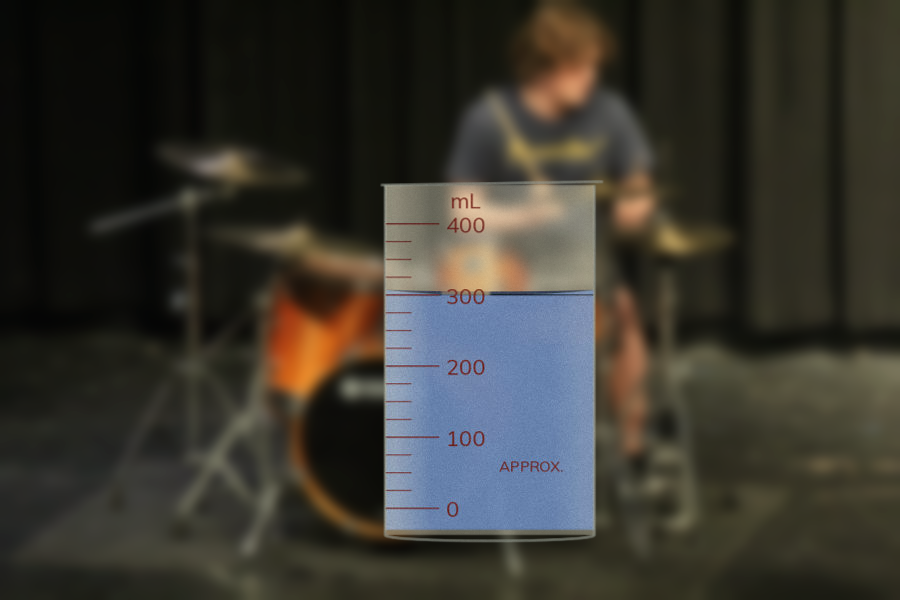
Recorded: value=300 unit=mL
